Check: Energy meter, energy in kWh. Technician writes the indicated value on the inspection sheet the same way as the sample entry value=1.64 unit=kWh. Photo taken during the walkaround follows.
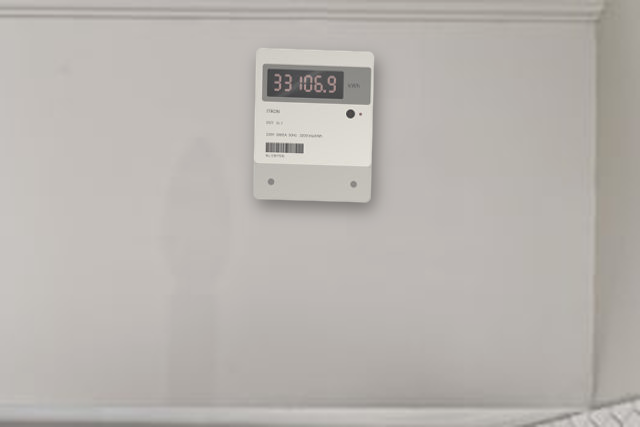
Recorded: value=33106.9 unit=kWh
